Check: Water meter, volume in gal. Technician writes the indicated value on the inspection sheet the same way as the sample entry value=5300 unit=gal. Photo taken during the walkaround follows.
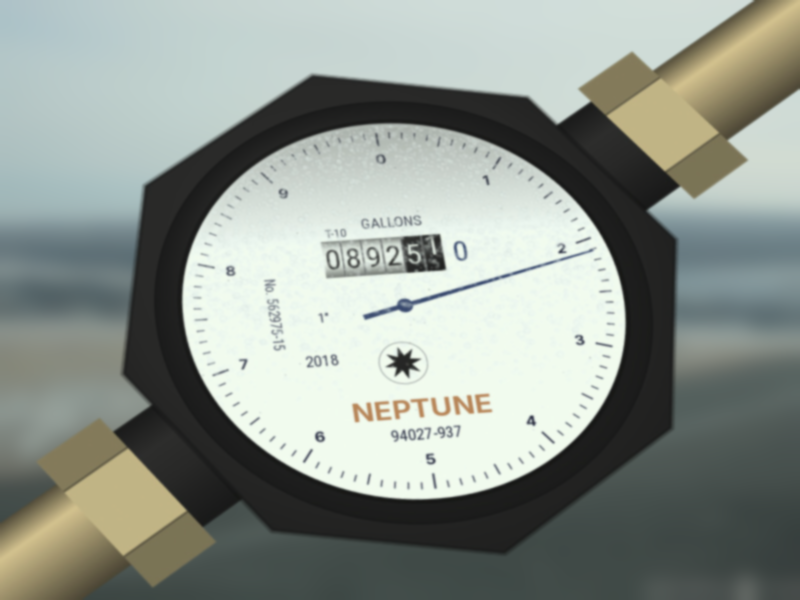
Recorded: value=892512.1 unit=gal
